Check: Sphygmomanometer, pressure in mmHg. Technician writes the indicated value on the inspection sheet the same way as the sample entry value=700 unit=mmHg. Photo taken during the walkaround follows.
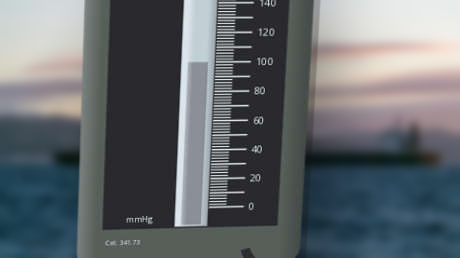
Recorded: value=100 unit=mmHg
